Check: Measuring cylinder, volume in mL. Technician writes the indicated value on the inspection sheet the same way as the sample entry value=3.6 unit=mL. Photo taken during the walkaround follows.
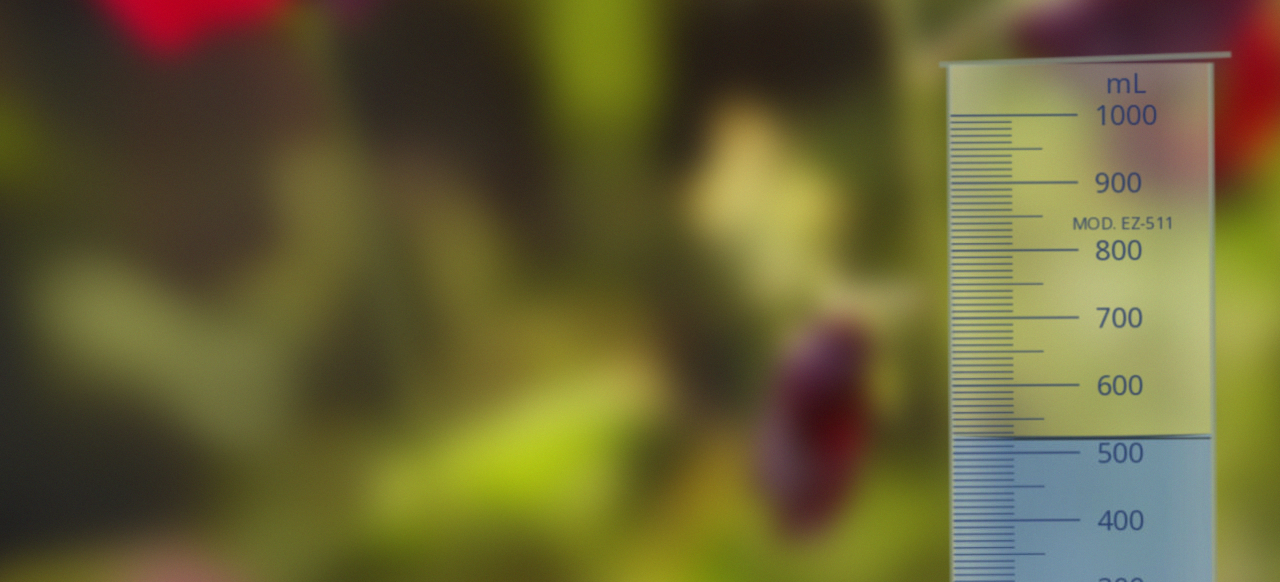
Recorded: value=520 unit=mL
